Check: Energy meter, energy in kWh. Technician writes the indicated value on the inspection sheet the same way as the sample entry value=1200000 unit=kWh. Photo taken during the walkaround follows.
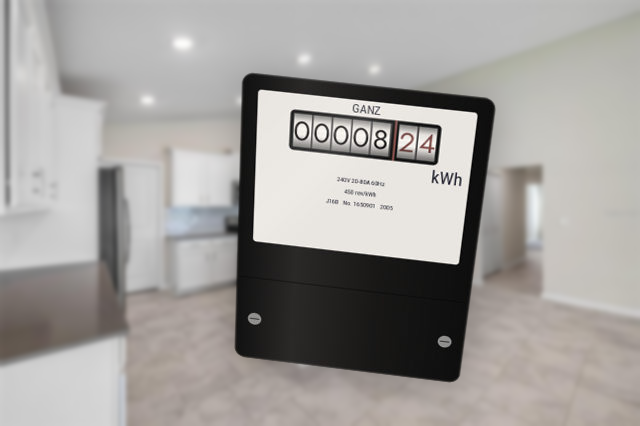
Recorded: value=8.24 unit=kWh
